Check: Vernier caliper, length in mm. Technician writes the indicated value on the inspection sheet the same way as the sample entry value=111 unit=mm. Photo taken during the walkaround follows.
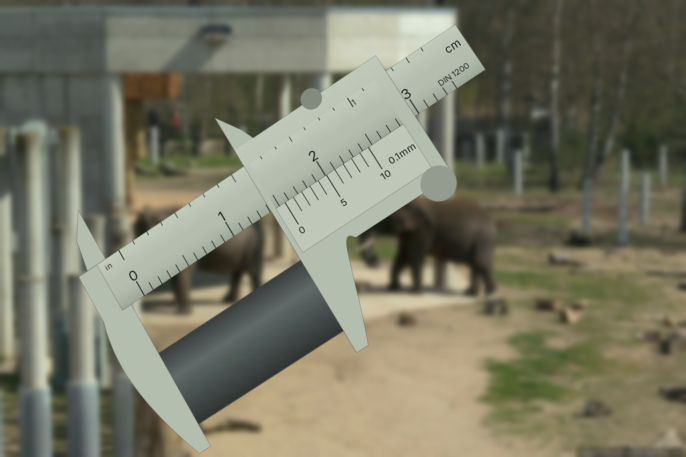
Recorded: value=15.6 unit=mm
